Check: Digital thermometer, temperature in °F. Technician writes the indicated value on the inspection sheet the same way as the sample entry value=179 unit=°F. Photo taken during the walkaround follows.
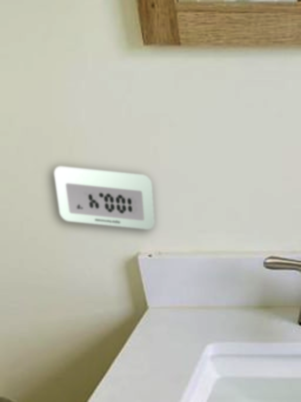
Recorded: value=100.4 unit=°F
